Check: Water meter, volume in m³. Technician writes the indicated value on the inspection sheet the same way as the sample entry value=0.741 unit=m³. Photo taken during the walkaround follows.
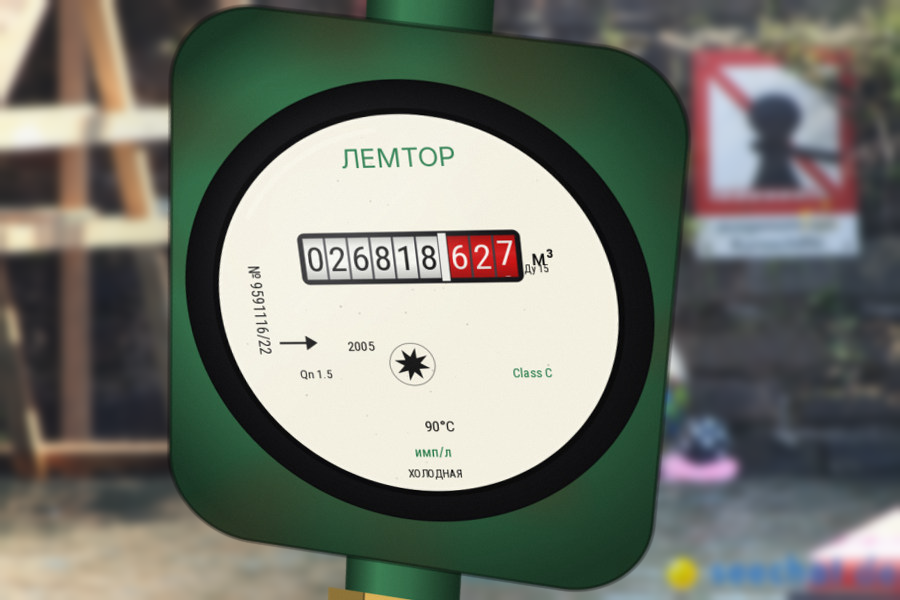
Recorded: value=26818.627 unit=m³
